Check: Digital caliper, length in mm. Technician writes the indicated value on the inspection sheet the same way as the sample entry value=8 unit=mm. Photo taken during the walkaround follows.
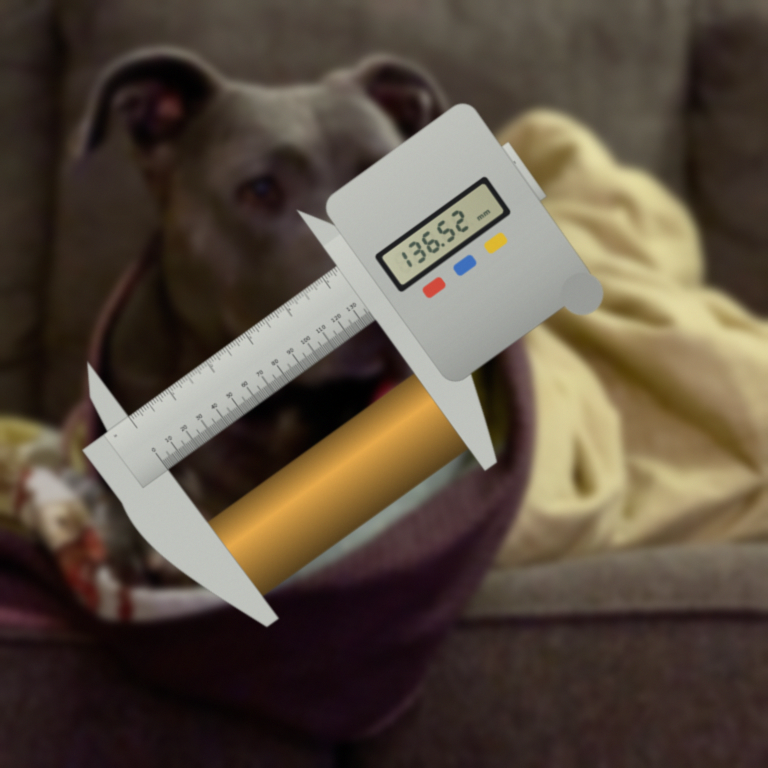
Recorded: value=136.52 unit=mm
